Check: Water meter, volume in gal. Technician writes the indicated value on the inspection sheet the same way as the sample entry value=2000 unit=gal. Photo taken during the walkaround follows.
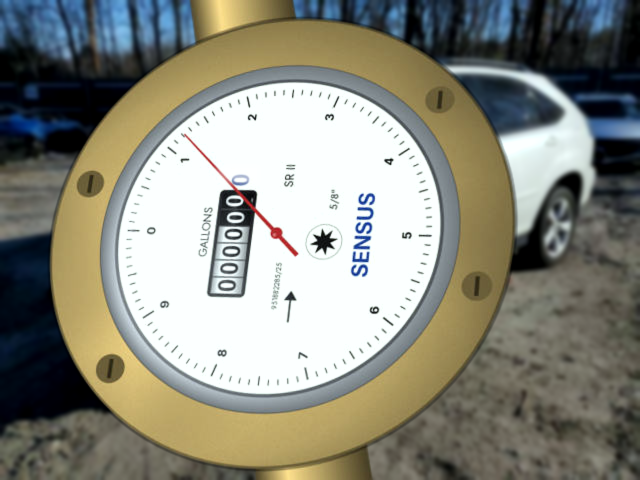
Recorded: value=1.2 unit=gal
